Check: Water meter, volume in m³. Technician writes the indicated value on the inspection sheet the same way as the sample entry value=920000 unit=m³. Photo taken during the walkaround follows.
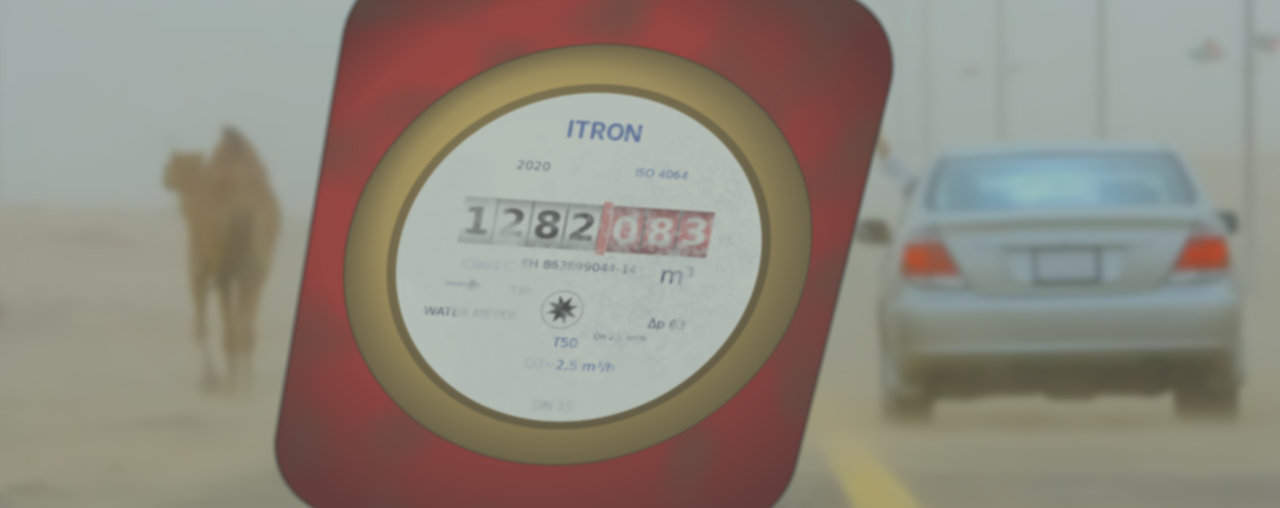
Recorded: value=1282.083 unit=m³
